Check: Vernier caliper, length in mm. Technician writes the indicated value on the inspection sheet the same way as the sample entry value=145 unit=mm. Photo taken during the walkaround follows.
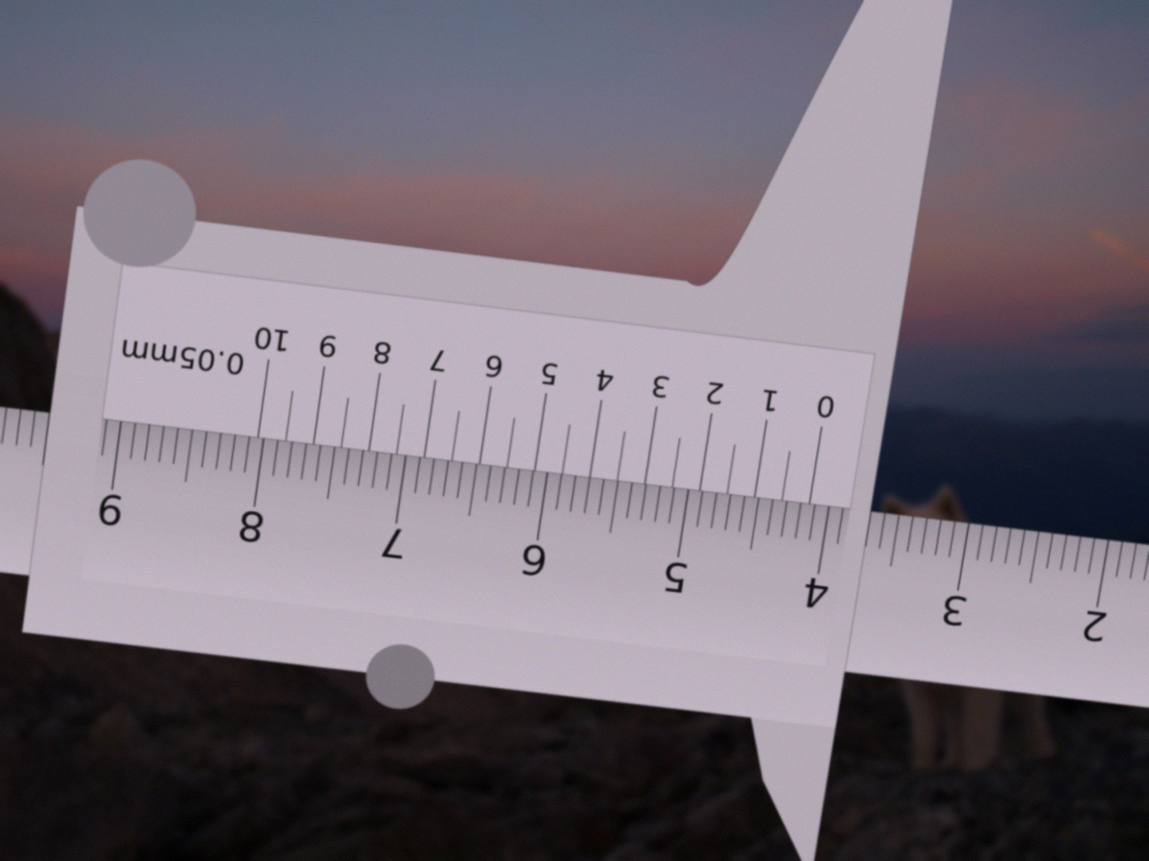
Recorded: value=41.4 unit=mm
